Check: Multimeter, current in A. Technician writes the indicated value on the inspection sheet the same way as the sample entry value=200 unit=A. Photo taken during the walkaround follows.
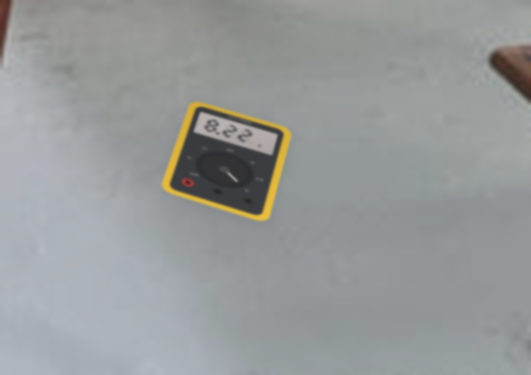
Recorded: value=8.22 unit=A
